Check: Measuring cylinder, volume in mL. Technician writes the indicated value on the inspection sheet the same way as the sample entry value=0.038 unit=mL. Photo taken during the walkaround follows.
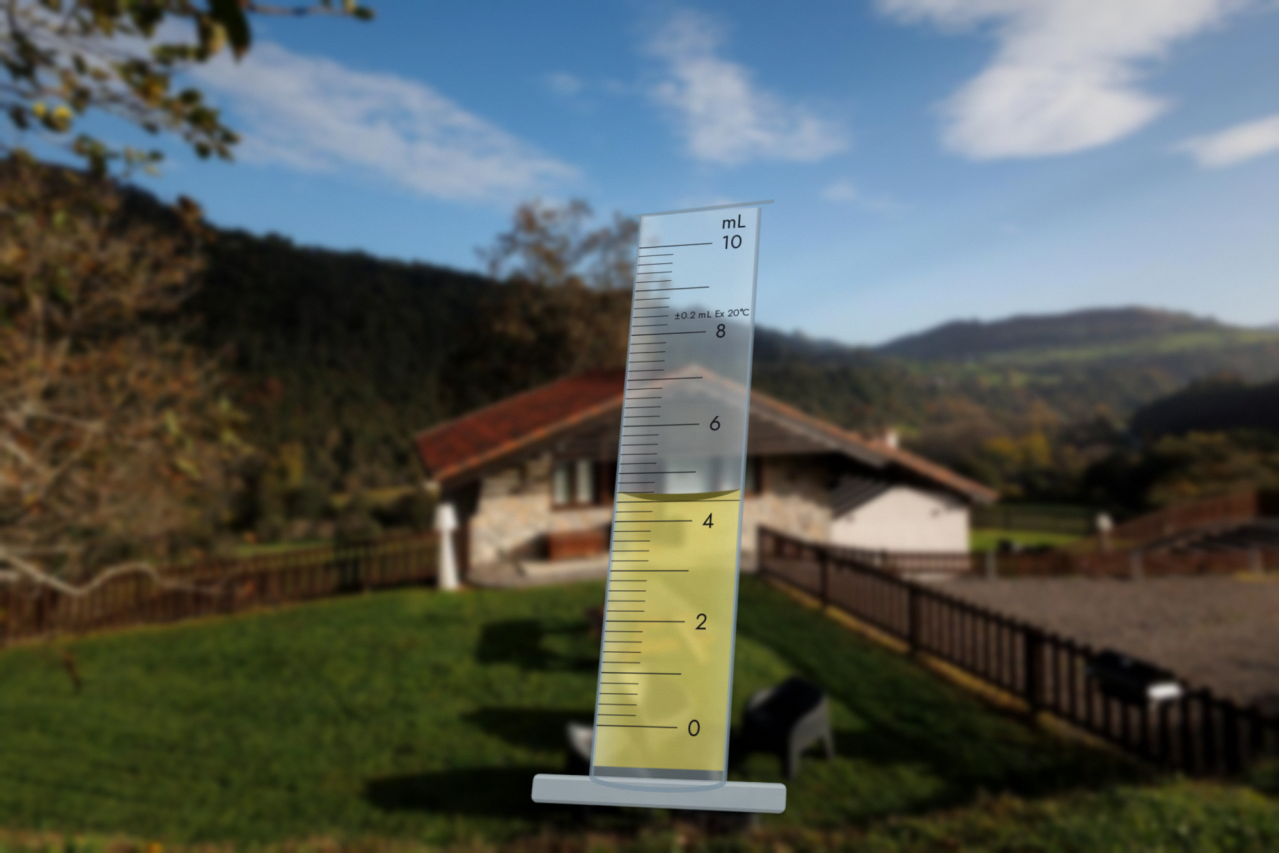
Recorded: value=4.4 unit=mL
